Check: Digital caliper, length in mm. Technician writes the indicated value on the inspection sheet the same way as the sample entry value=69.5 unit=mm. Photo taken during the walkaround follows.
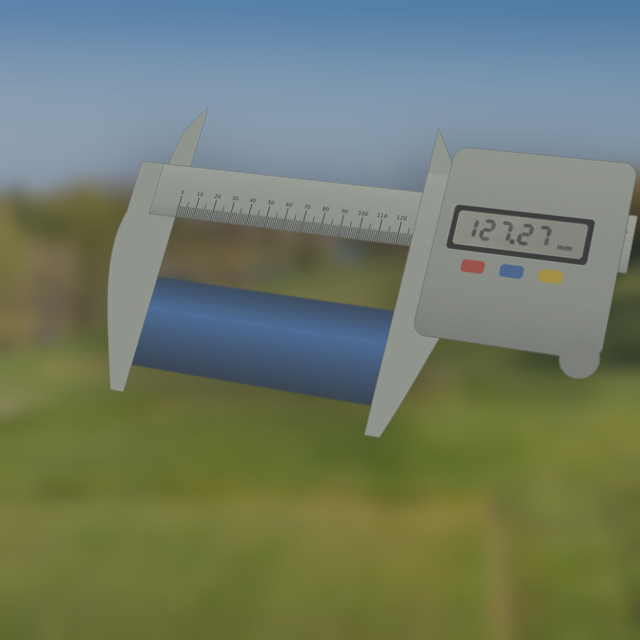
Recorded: value=127.27 unit=mm
